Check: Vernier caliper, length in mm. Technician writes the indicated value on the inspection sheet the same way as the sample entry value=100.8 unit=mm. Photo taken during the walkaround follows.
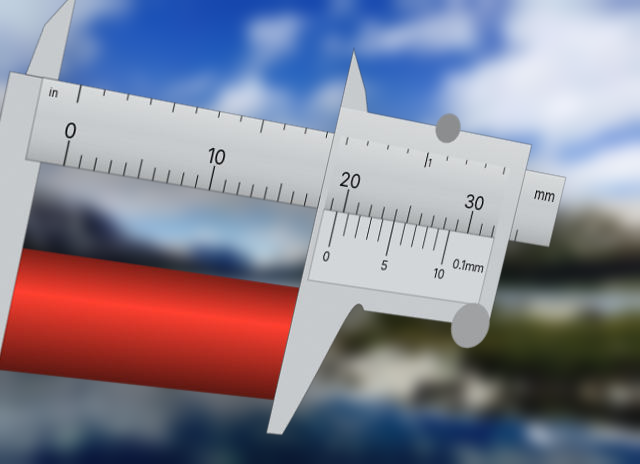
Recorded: value=19.5 unit=mm
